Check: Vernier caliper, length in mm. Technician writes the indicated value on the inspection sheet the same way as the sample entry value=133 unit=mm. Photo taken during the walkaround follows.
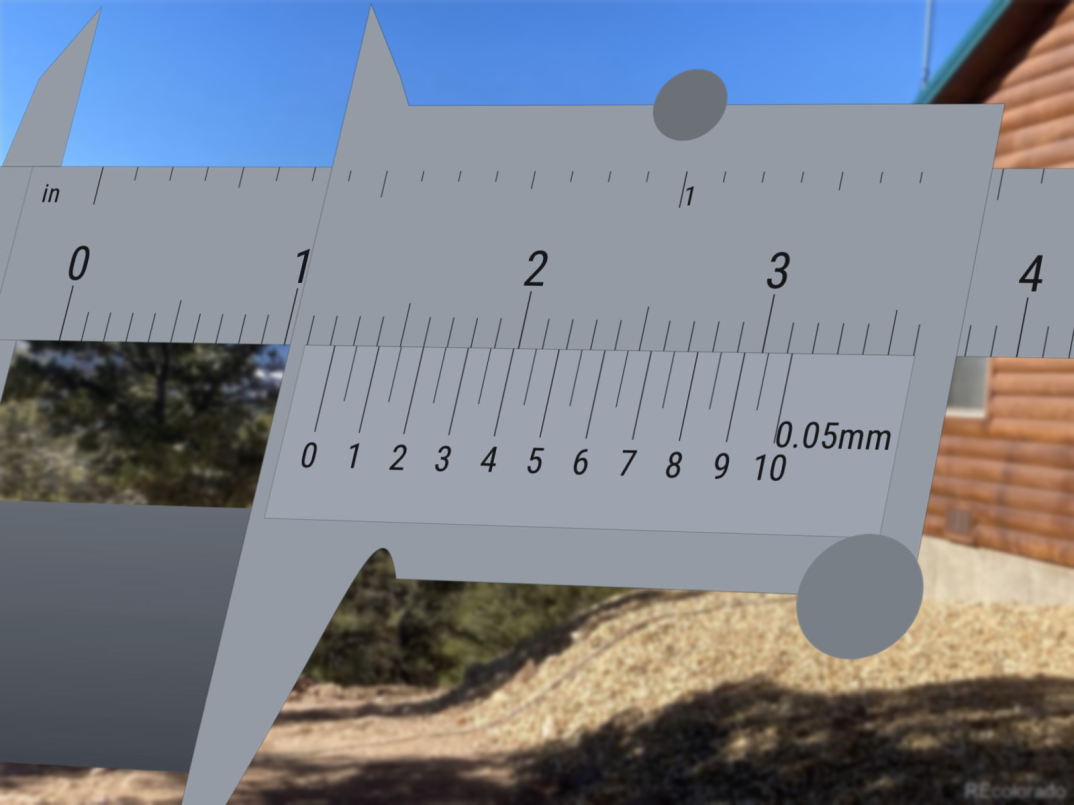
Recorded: value=12.20 unit=mm
